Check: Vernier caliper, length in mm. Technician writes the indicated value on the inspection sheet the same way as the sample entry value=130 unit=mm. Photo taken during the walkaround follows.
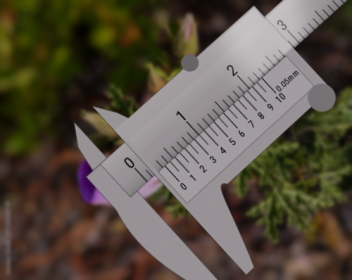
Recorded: value=3.4 unit=mm
